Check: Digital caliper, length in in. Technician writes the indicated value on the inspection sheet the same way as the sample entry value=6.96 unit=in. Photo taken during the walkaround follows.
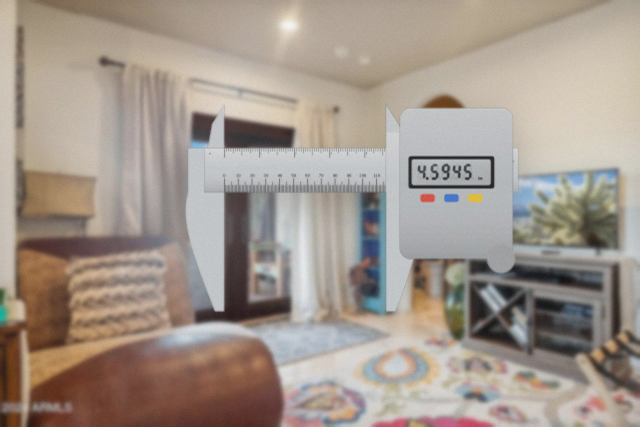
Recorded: value=4.5945 unit=in
